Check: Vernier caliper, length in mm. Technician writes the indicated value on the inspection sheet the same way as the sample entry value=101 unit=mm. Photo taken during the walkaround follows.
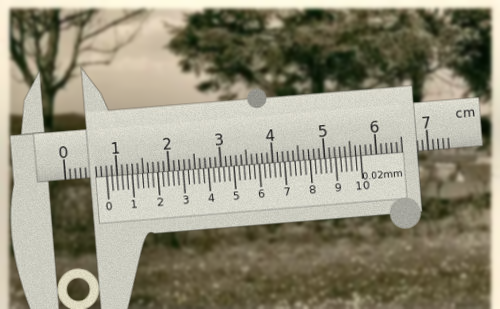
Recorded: value=8.0 unit=mm
